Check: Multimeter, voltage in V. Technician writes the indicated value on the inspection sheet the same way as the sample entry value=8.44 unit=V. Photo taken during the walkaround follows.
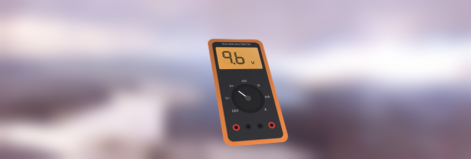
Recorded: value=9.6 unit=V
